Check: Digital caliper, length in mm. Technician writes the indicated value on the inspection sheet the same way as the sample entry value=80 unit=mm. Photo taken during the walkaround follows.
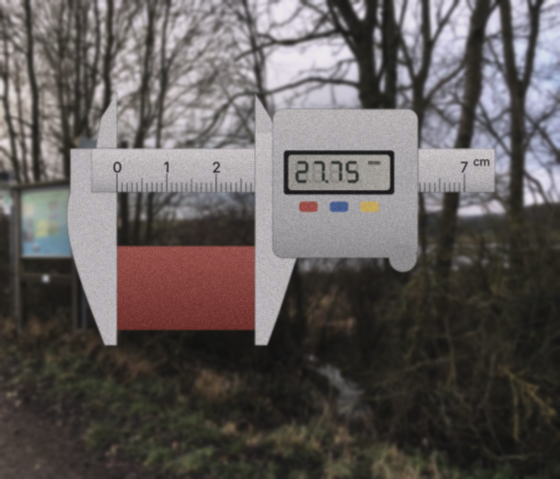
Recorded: value=27.75 unit=mm
